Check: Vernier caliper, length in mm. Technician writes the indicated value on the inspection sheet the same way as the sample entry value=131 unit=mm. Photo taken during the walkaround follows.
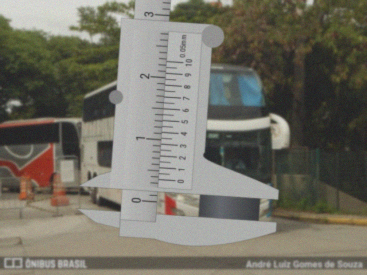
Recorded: value=3.6 unit=mm
